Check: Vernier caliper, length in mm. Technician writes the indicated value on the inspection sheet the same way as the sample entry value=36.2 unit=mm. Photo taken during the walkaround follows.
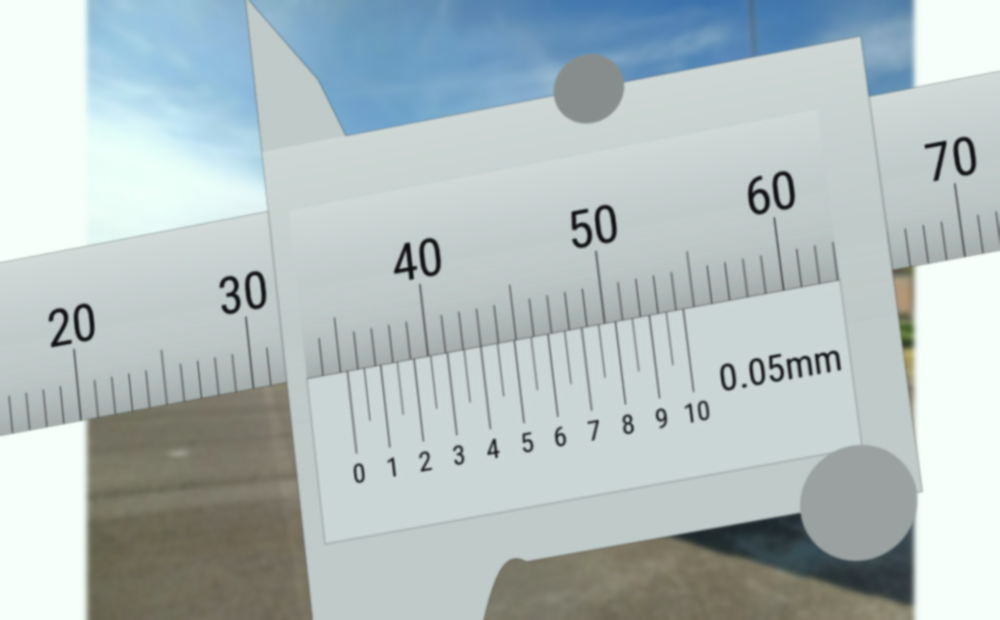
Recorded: value=35.4 unit=mm
